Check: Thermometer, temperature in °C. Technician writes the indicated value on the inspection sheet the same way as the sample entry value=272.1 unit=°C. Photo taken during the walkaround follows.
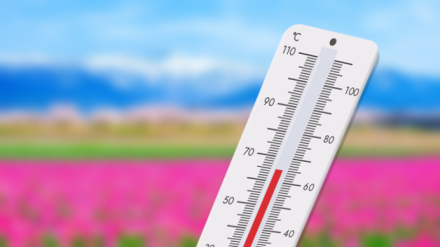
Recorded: value=65 unit=°C
